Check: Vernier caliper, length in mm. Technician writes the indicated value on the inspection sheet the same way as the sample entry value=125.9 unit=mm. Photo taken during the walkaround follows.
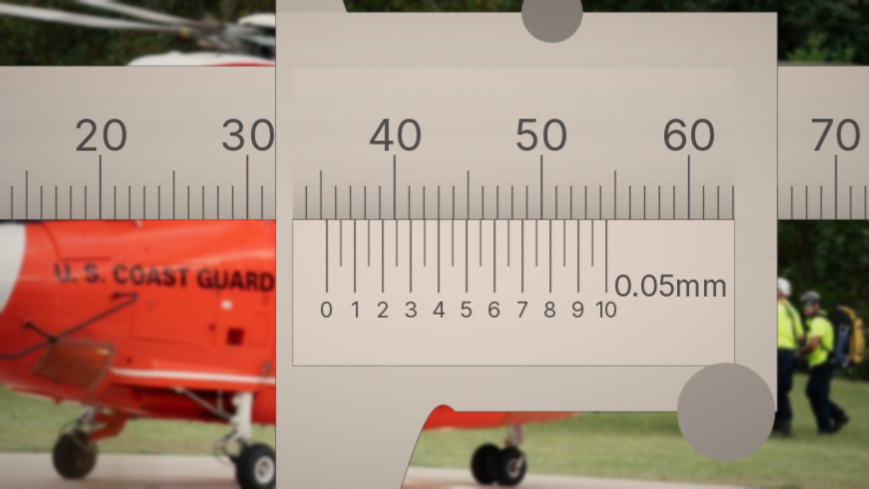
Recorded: value=35.4 unit=mm
